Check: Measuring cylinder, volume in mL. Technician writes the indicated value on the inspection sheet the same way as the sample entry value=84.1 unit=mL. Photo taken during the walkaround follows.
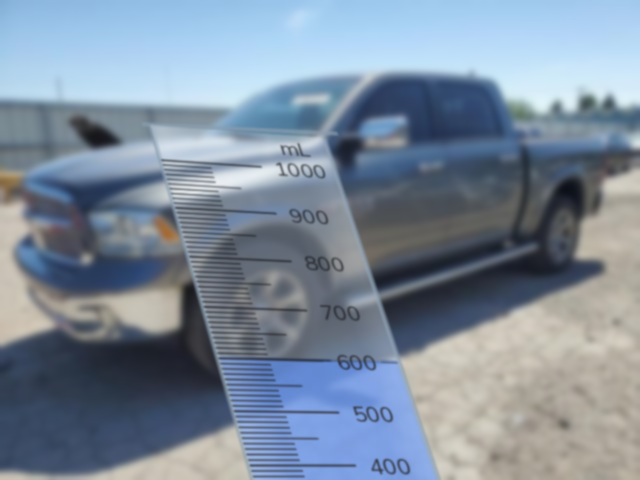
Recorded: value=600 unit=mL
